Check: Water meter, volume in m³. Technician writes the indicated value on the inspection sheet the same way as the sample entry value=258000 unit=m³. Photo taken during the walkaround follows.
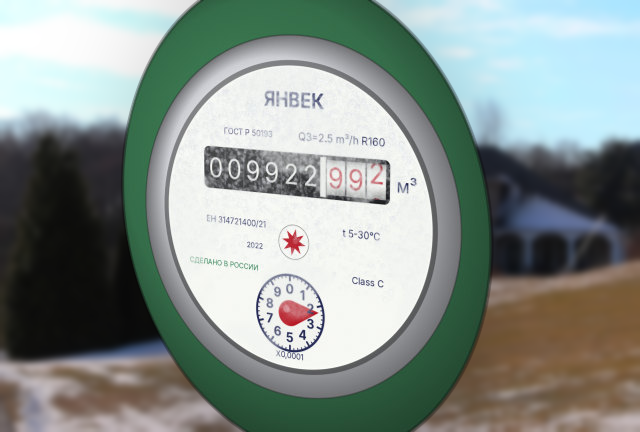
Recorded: value=9922.9922 unit=m³
